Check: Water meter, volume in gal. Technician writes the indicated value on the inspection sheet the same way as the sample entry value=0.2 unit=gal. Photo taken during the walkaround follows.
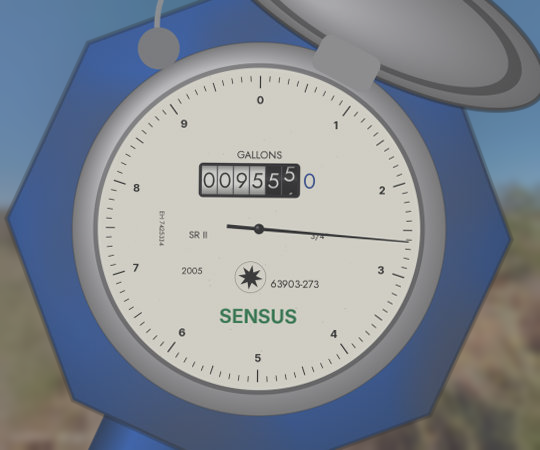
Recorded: value=95552.6 unit=gal
